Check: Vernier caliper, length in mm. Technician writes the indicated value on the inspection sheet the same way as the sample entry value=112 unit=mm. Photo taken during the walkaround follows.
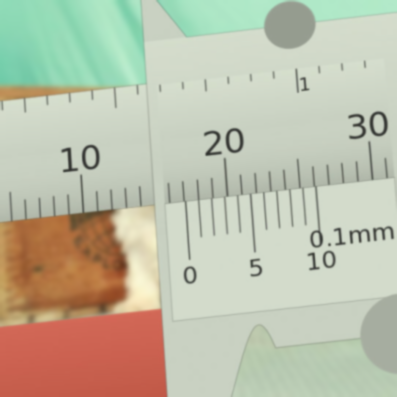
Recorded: value=17.1 unit=mm
